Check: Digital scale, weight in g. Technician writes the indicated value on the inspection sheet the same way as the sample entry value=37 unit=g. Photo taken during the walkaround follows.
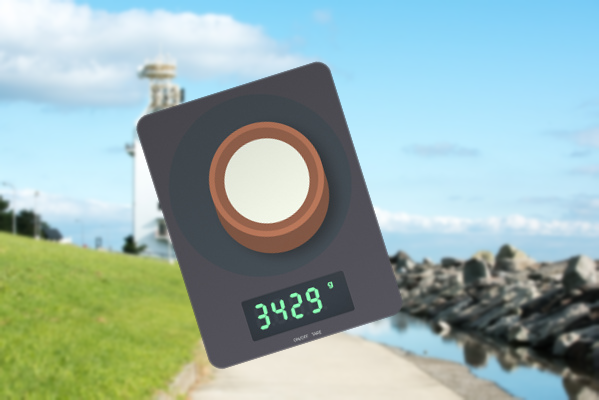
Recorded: value=3429 unit=g
